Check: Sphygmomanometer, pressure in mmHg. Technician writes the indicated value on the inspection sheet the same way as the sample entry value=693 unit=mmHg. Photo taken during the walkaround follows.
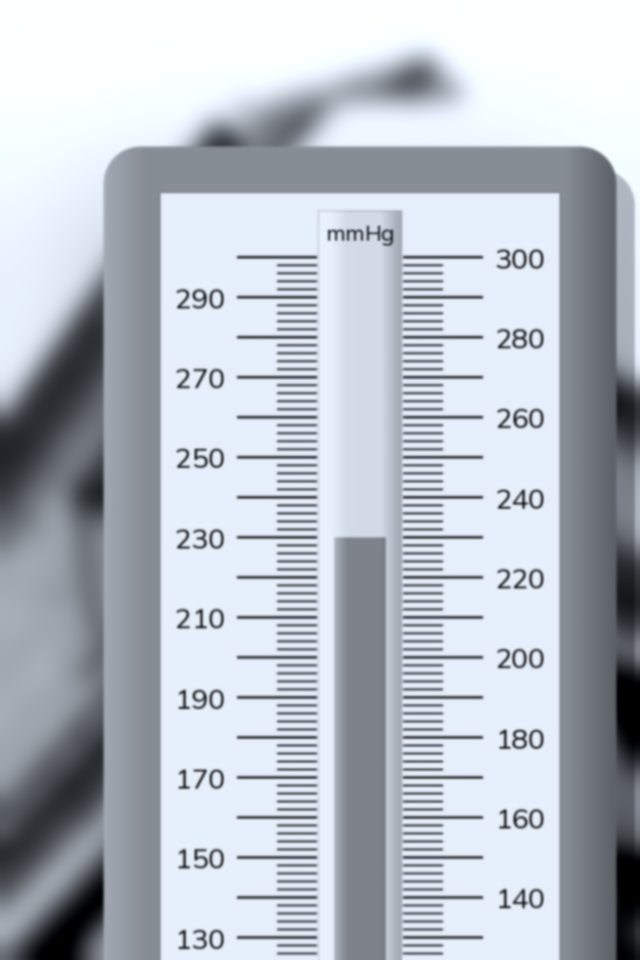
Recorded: value=230 unit=mmHg
